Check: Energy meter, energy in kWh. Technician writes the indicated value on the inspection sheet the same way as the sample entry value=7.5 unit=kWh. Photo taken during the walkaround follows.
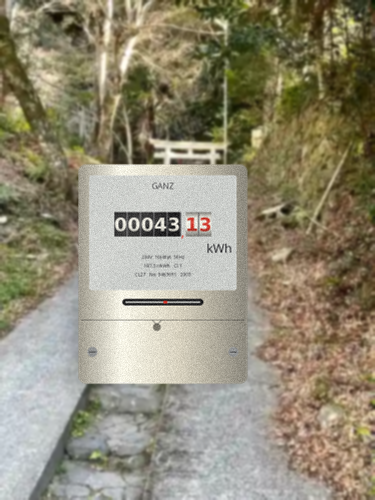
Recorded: value=43.13 unit=kWh
